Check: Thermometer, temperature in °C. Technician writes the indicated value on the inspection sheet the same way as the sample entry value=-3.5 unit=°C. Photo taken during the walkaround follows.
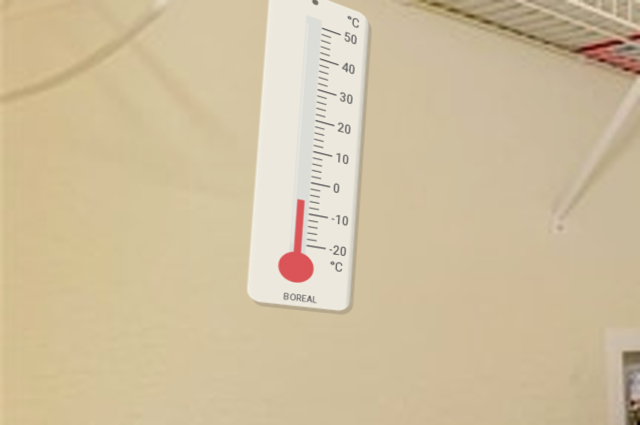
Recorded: value=-6 unit=°C
